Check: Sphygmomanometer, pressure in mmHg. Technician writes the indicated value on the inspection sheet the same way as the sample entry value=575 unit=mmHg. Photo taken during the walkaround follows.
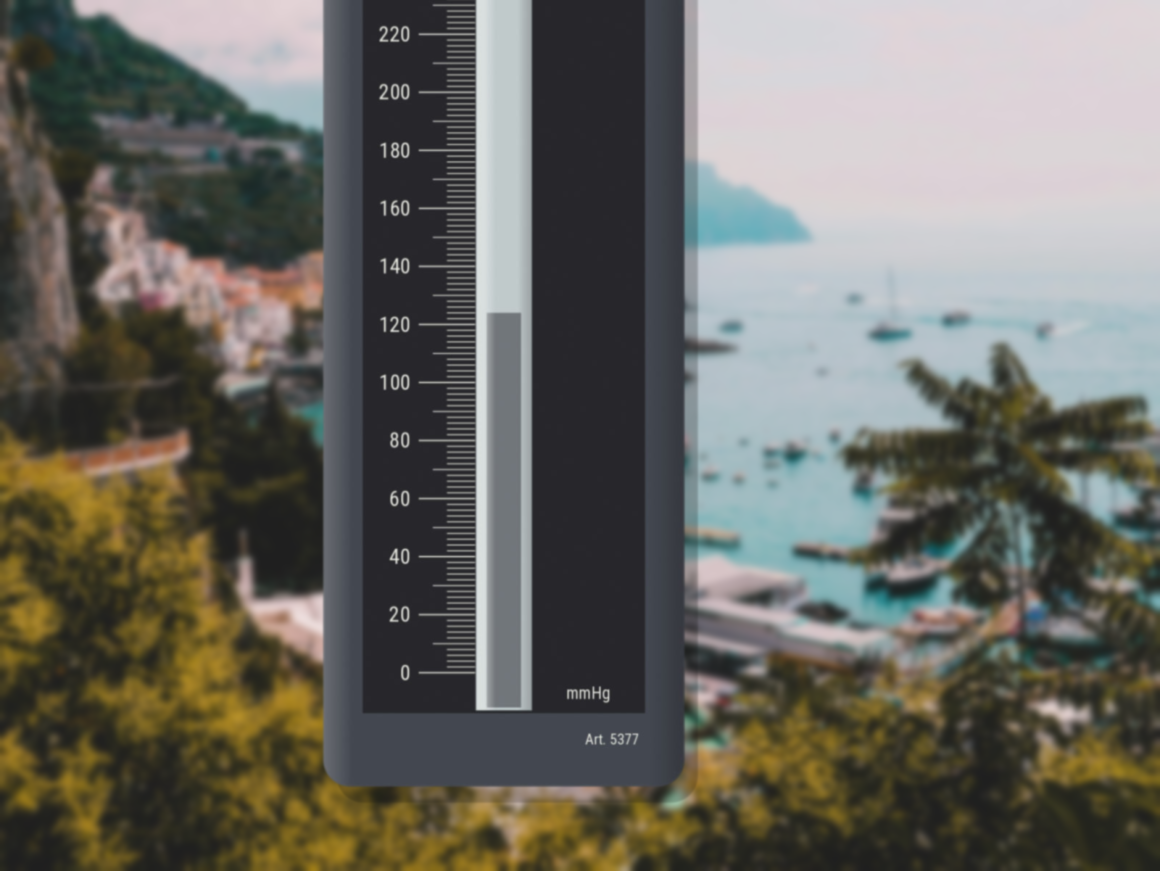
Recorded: value=124 unit=mmHg
